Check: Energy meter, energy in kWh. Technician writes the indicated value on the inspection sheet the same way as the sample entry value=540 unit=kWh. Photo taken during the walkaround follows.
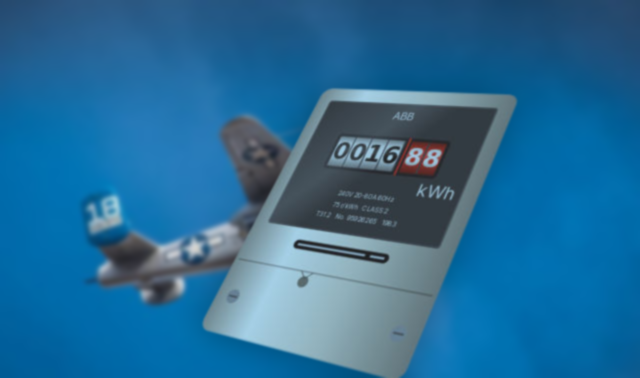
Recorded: value=16.88 unit=kWh
